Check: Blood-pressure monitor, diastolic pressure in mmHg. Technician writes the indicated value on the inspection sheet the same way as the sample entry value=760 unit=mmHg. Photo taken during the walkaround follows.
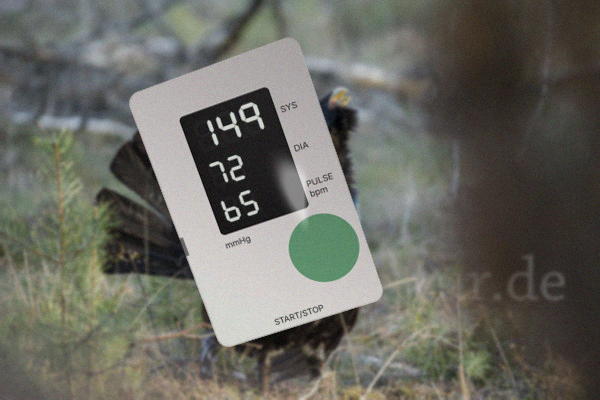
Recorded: value=72 unit=mmHg
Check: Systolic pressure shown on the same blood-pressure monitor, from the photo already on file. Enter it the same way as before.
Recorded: value=149 unit=mmHg
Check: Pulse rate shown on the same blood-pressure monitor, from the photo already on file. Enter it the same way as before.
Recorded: value=65 unit=bpm
